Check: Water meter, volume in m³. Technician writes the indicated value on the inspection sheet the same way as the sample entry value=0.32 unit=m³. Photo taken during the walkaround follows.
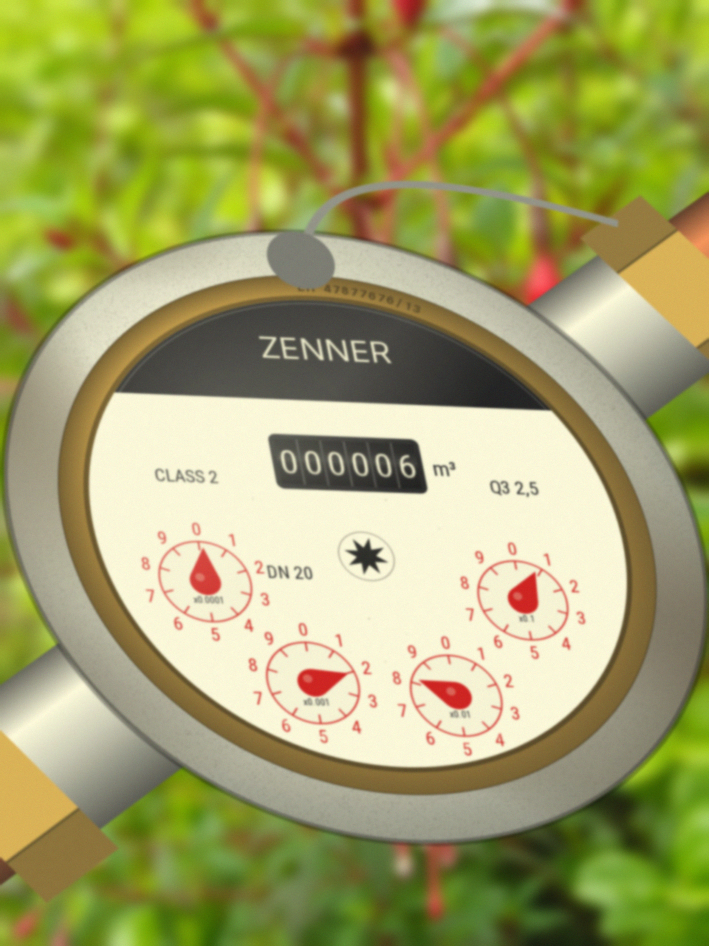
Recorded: value=6.0820 unit=m³
